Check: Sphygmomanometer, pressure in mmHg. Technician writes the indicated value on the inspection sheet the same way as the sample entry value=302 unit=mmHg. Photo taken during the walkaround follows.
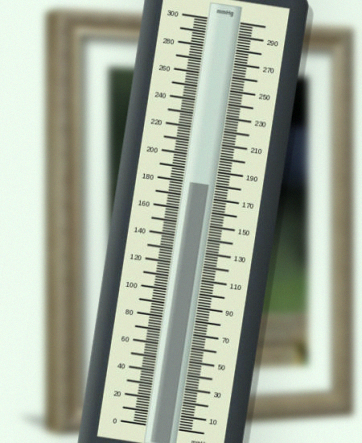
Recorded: value=180 unit=mmHg
